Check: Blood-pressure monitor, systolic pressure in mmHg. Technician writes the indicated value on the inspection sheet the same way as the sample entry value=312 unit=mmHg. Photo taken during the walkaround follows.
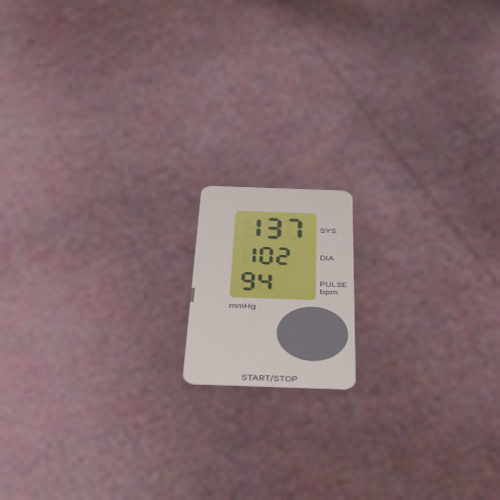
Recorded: value=137 unit=mmHg
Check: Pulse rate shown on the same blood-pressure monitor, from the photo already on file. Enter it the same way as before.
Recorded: value=94 unit=bpm
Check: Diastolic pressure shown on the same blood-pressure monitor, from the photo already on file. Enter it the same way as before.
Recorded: value=102 unit=mmHg
